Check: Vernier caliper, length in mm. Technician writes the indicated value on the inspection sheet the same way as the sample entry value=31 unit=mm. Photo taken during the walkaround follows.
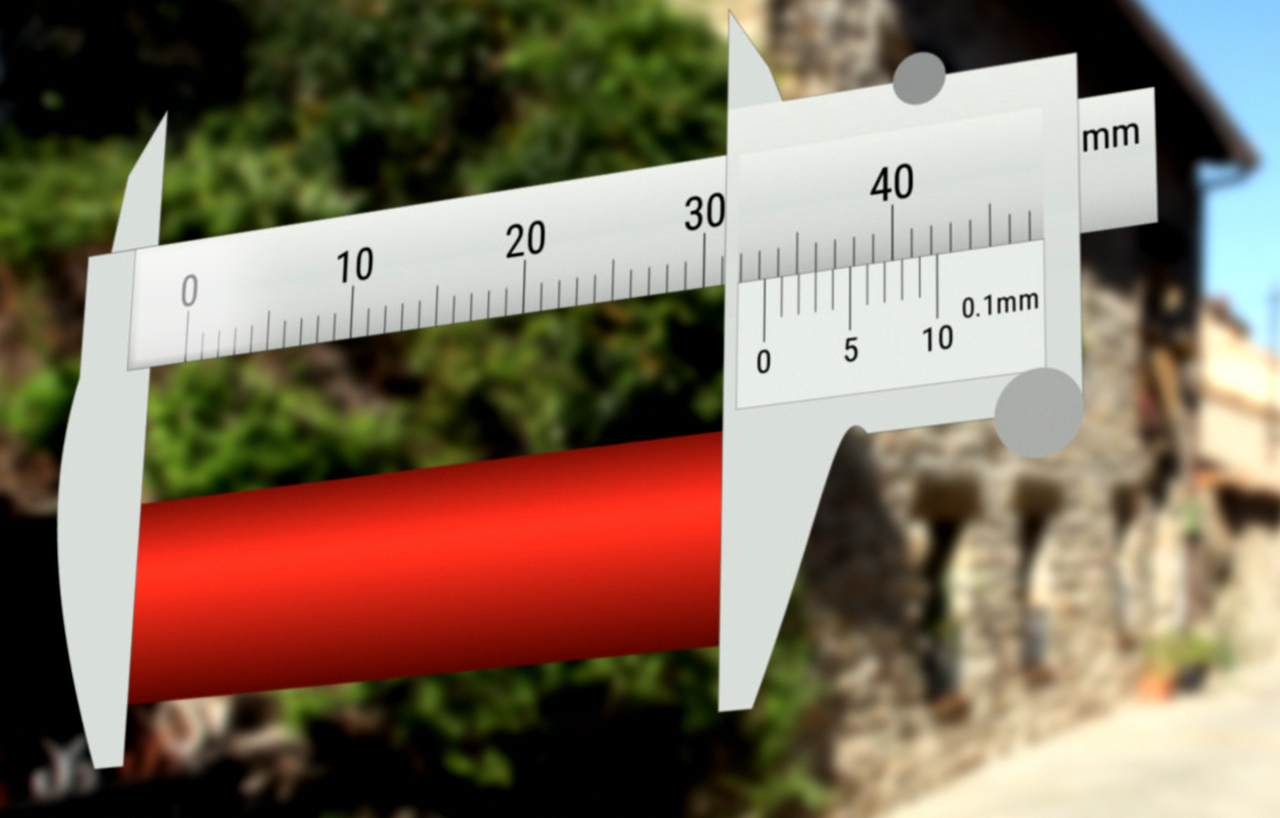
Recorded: value=33.3 unit=mm
